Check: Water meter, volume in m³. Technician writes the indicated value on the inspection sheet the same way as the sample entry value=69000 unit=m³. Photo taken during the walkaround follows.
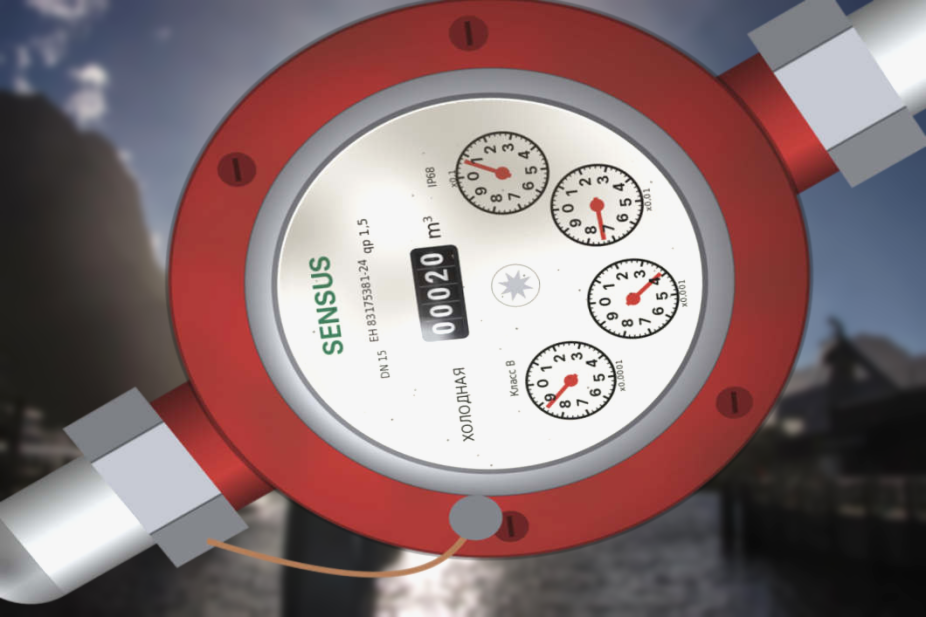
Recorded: value=20.0738 unit=m³
